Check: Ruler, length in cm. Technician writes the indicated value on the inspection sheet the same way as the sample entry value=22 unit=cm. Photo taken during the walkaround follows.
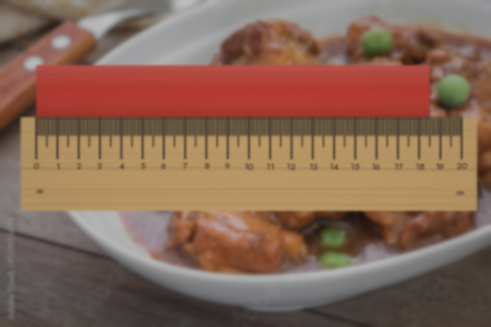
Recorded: value=18.5 unit=cm
